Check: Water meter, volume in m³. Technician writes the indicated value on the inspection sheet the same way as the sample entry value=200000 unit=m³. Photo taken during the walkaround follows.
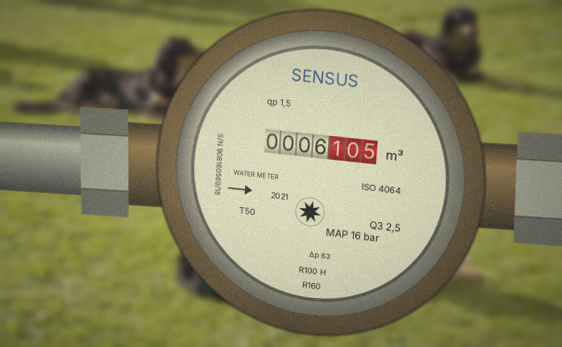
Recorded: value=6.105 unit=m³
